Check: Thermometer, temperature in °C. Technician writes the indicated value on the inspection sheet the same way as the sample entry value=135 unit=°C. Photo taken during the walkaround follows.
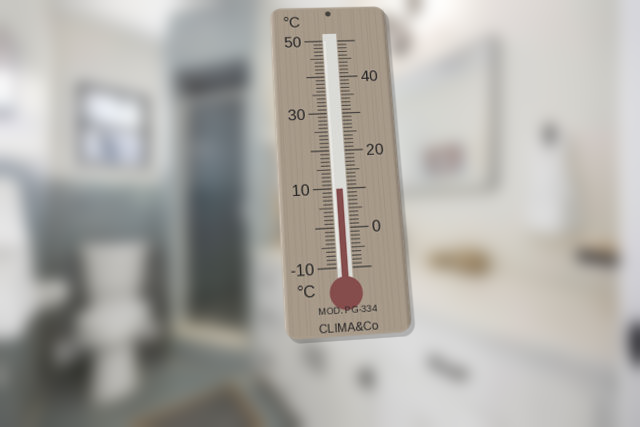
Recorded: value=10 unit=°C
